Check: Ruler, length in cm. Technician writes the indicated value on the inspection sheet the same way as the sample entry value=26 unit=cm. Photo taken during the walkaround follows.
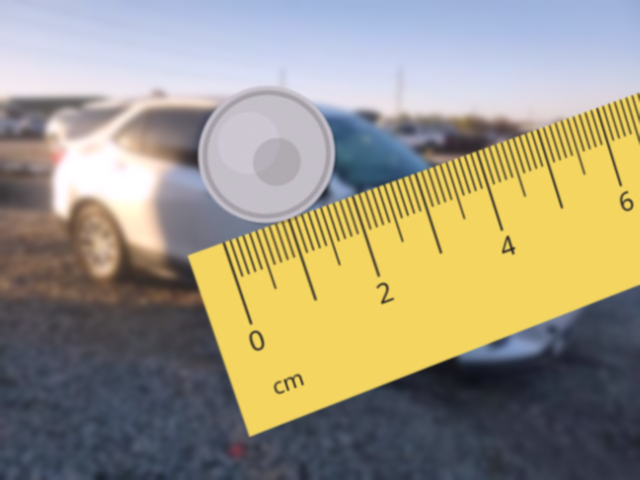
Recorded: value=2 unit=cm
